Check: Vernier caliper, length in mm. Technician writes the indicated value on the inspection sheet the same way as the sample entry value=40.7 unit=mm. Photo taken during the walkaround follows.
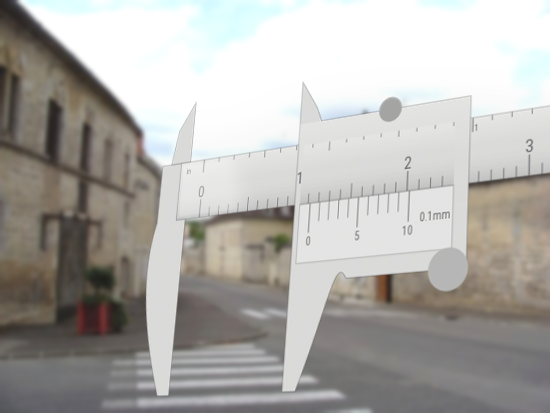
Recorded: value=11.2 unit=mm
